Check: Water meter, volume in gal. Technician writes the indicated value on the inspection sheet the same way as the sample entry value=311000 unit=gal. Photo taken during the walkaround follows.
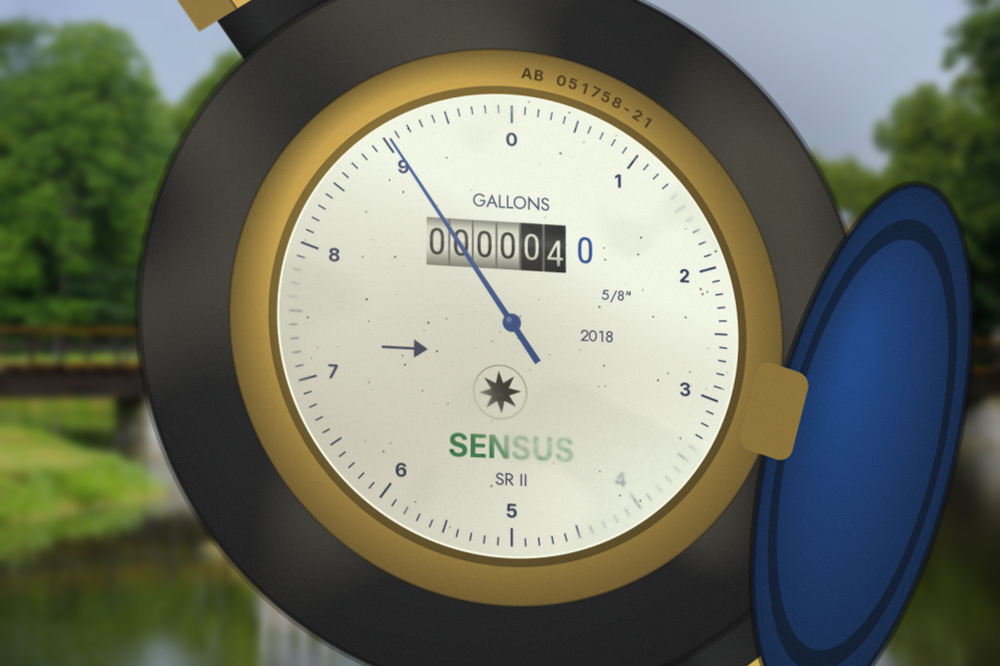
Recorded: value=39.0 unit=gal
